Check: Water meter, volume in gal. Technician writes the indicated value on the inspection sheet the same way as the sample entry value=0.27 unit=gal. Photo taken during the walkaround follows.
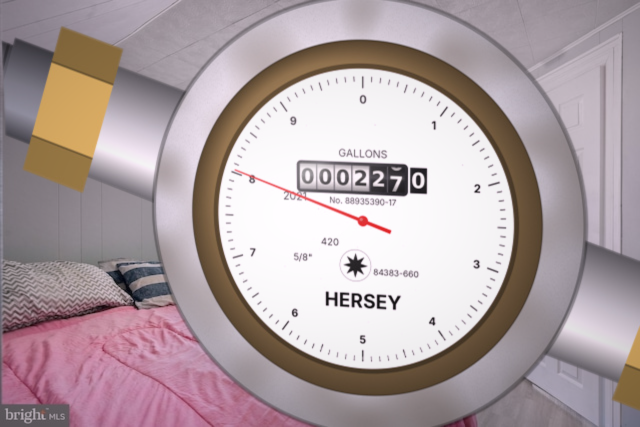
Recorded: value=2268.0 unit=gal
